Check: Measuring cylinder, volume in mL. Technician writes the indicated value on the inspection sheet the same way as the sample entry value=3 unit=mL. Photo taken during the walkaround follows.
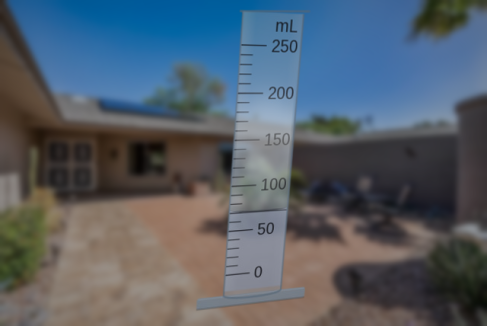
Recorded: value=70 unit=mL
